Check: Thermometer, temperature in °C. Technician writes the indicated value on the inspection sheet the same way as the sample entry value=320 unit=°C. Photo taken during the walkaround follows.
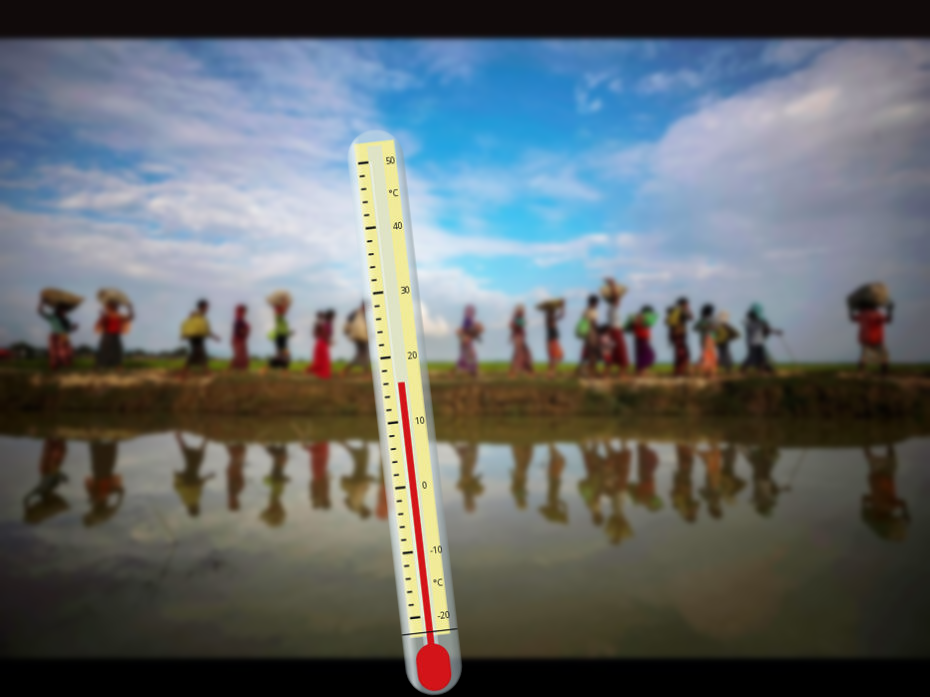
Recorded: value=16 unit=°C
